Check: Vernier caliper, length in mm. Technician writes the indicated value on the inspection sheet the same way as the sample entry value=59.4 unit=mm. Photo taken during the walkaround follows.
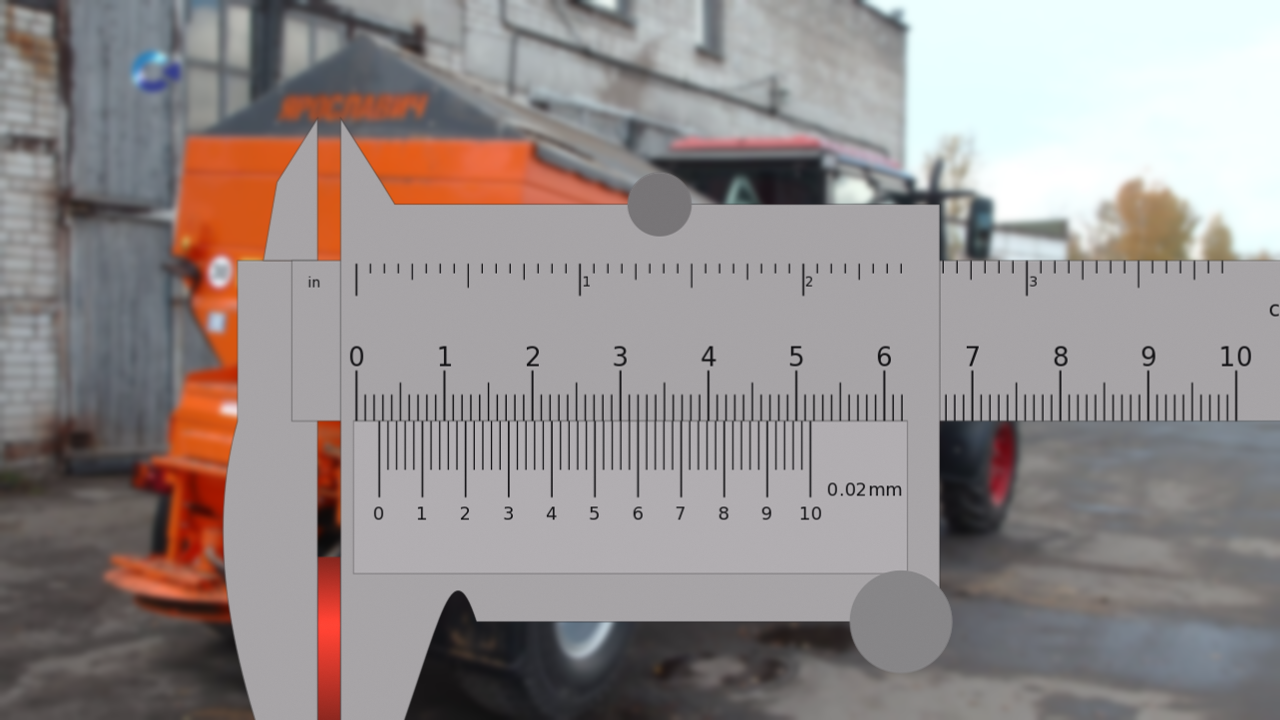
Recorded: value=2.6 unit=mm
